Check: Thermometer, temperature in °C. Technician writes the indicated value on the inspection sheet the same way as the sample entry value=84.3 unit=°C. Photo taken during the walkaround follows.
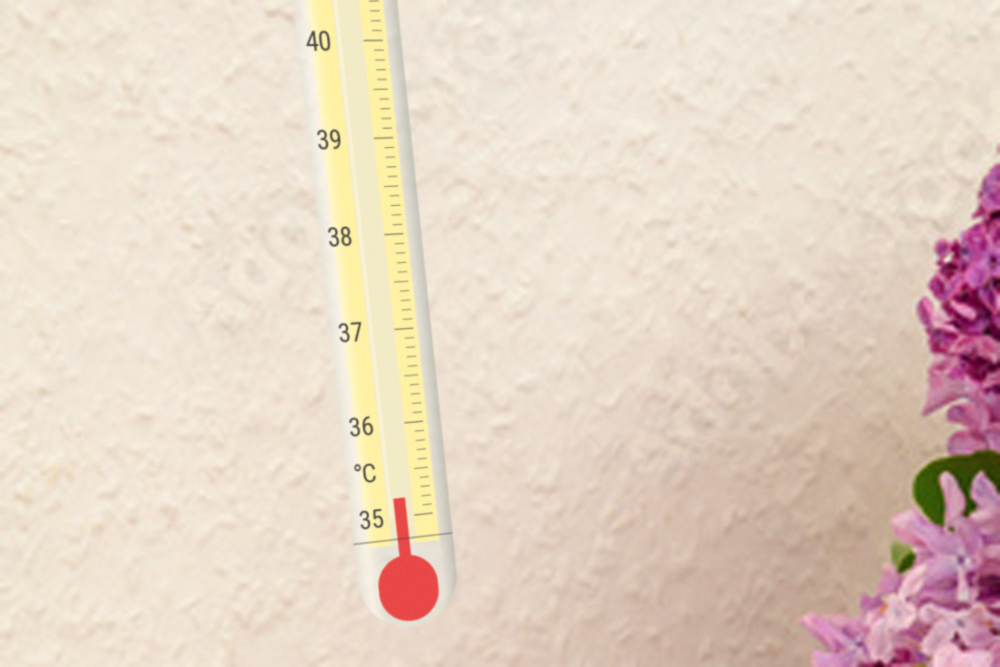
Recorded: value=35.2 unit=°C
